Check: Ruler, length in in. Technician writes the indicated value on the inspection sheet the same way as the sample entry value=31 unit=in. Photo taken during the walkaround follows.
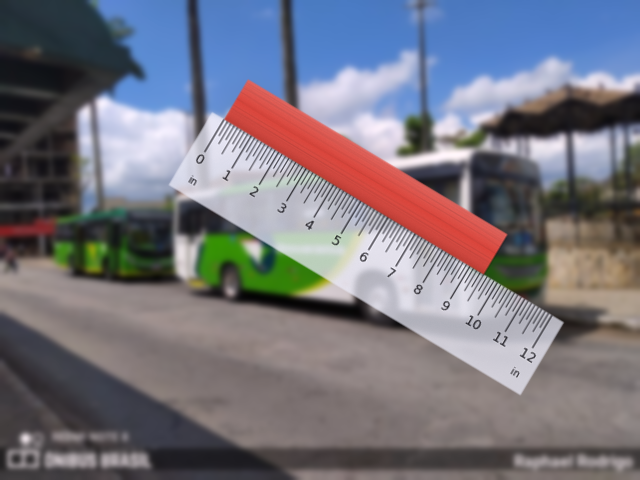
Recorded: value=9.5 unit=in
